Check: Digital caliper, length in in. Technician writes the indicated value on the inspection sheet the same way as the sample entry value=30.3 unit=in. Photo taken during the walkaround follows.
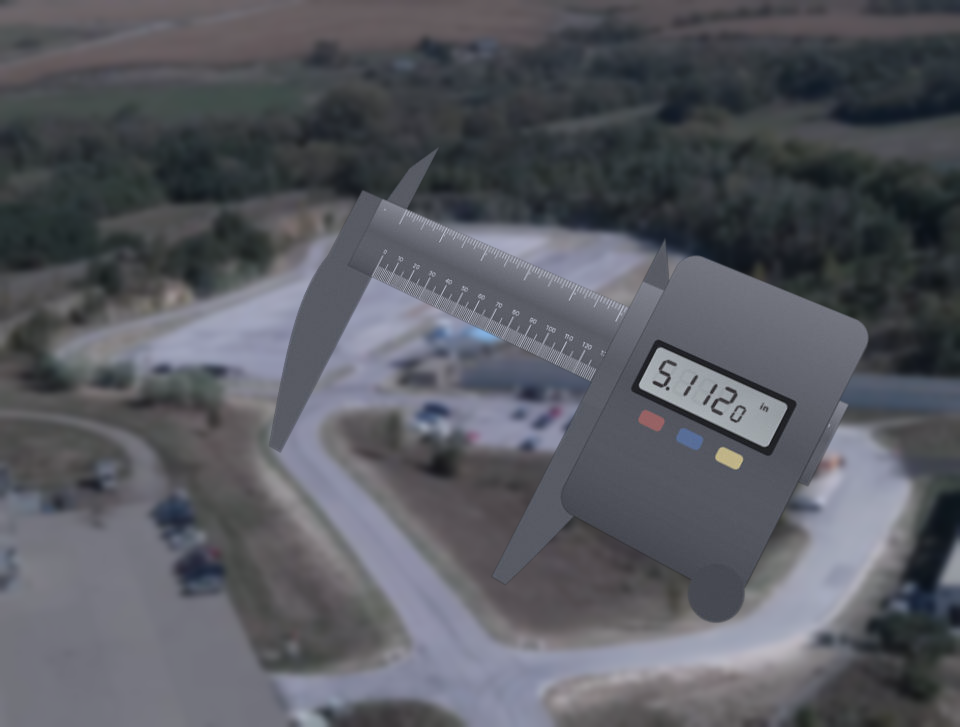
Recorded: value=5.1120 unit=in
